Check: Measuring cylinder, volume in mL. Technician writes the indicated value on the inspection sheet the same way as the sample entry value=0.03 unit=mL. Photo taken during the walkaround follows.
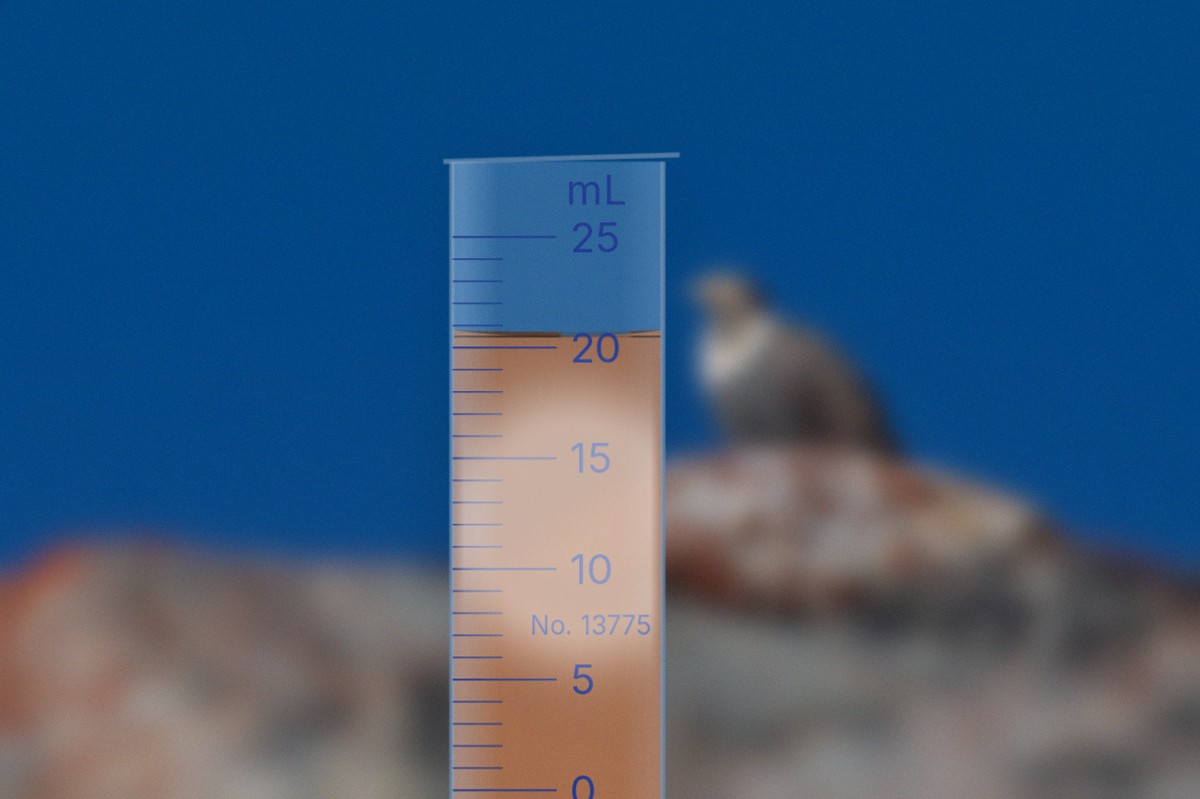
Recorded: value=20.5 unit=mL
